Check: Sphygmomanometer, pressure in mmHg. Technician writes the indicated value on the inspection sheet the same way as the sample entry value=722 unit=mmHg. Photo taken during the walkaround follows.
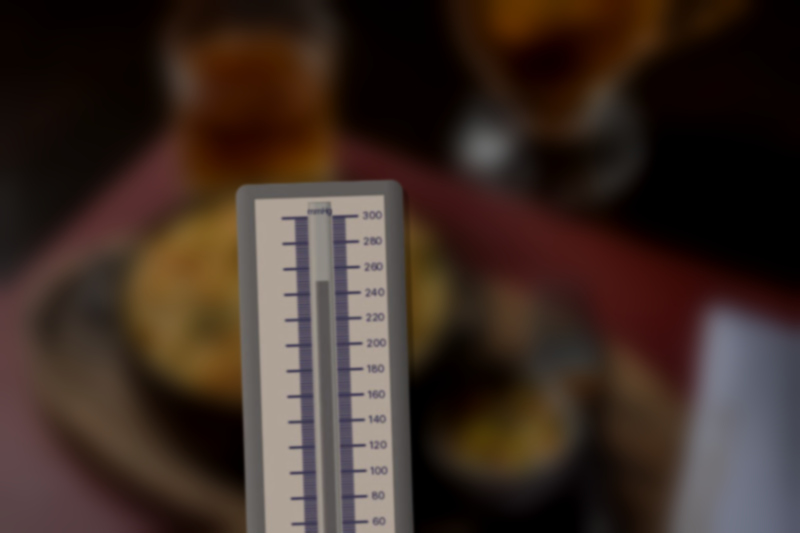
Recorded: value=250 unit=mmHg
